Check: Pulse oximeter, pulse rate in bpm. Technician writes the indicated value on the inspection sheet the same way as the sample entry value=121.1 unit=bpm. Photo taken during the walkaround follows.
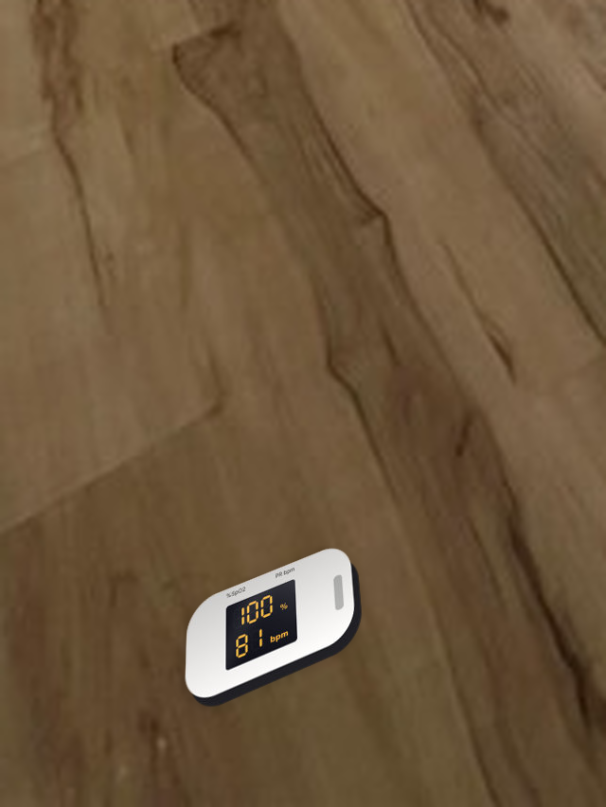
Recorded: value=81 unit=bpm
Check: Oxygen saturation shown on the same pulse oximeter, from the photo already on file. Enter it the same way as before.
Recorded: value=100 unit=%
